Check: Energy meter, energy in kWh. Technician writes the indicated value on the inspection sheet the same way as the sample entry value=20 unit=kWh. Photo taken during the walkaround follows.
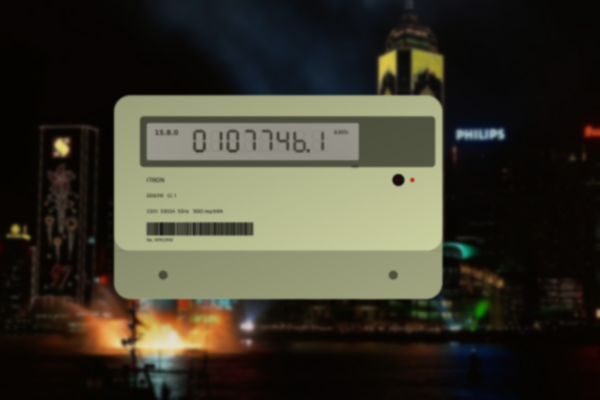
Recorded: value=107746.1 unit=kWh
